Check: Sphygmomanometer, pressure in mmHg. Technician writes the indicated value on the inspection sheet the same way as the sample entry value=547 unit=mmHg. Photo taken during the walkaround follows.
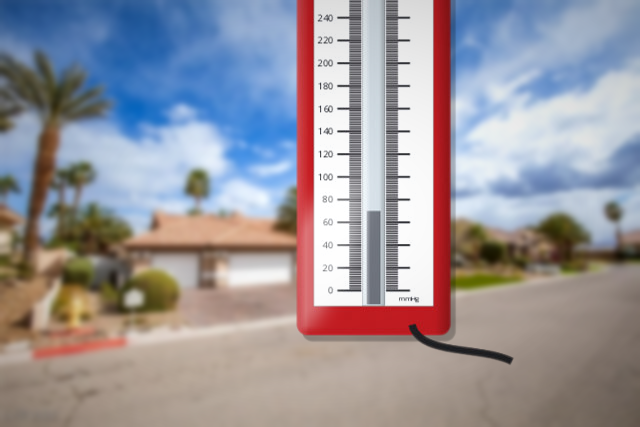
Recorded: value=70 unit=mmHg
